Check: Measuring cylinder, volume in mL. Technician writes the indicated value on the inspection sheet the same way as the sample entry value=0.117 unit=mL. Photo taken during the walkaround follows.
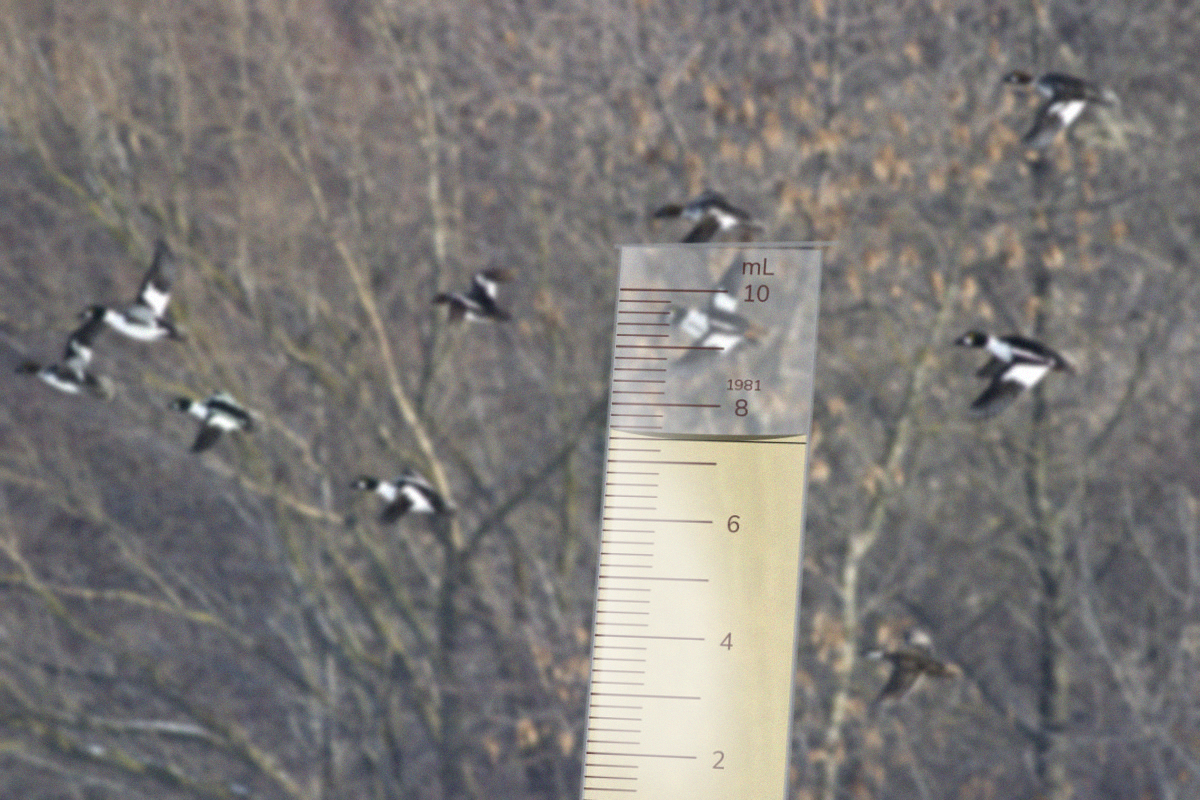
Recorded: value=7.4 unit=mL
